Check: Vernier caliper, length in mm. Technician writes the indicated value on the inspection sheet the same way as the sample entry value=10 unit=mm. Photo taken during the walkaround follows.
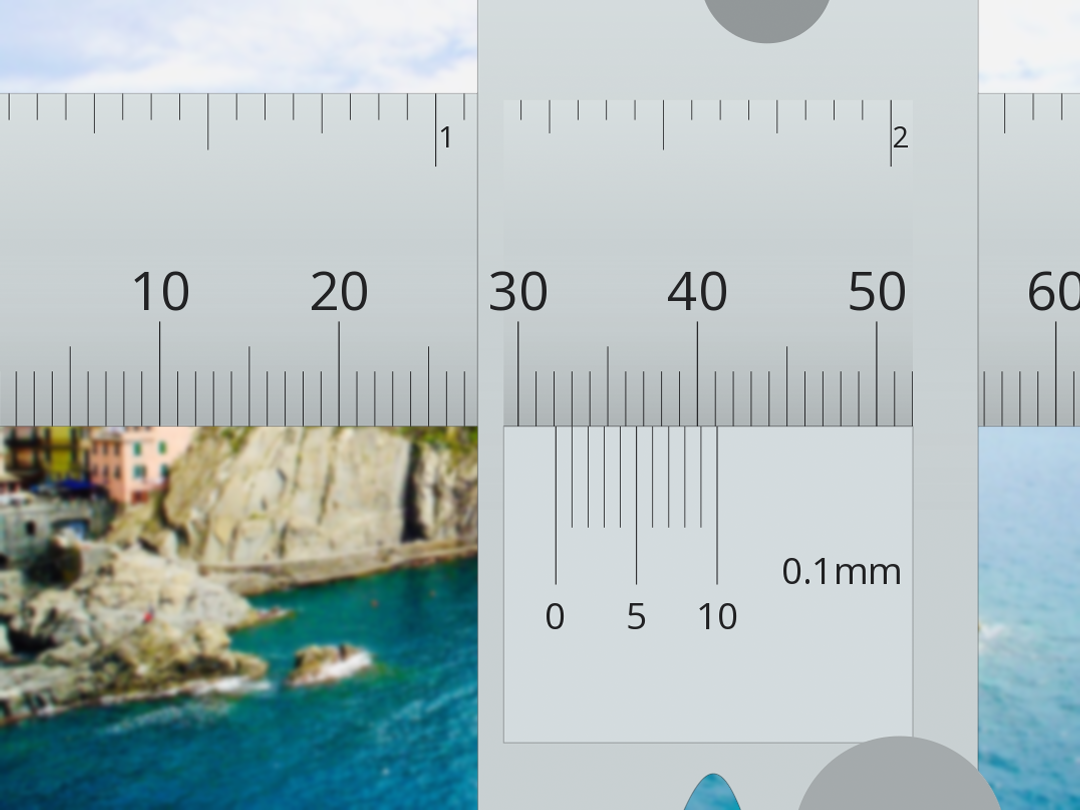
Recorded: value=32.1 unit=mm
